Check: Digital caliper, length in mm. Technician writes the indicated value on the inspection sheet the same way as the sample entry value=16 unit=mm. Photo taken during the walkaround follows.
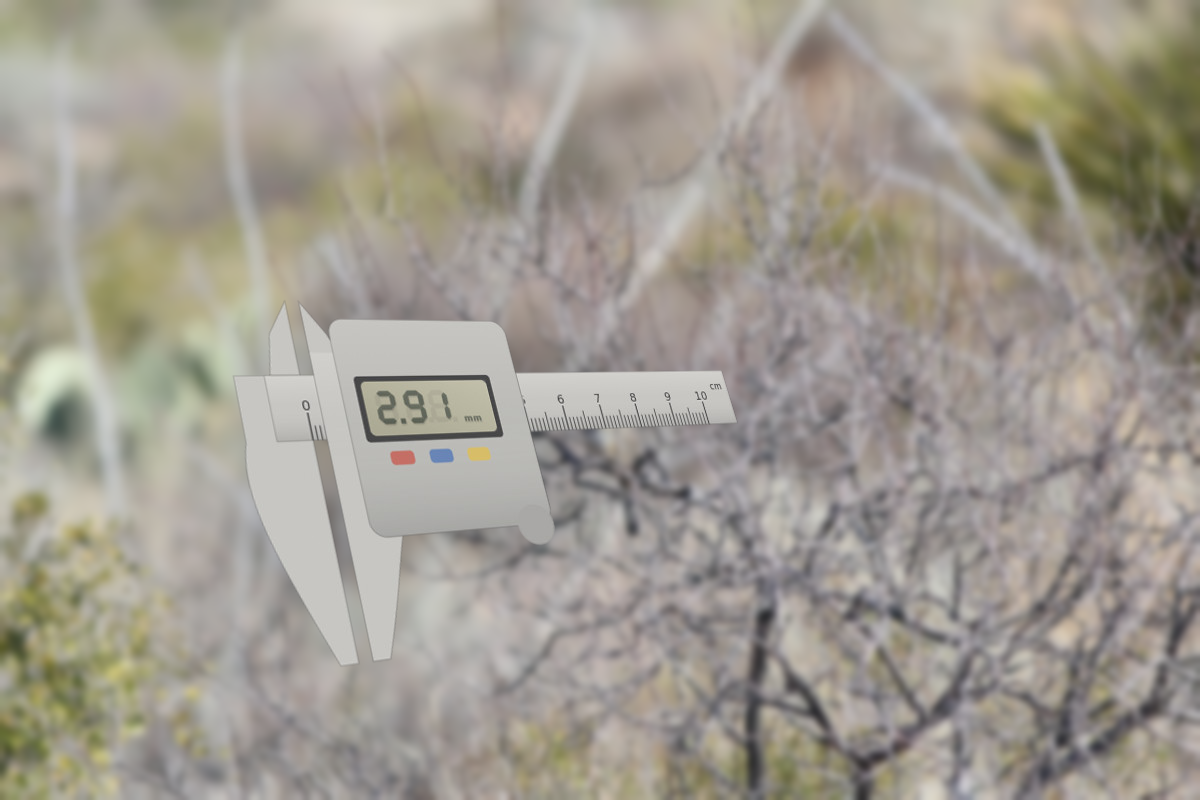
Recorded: value=2.91 unit=mm
